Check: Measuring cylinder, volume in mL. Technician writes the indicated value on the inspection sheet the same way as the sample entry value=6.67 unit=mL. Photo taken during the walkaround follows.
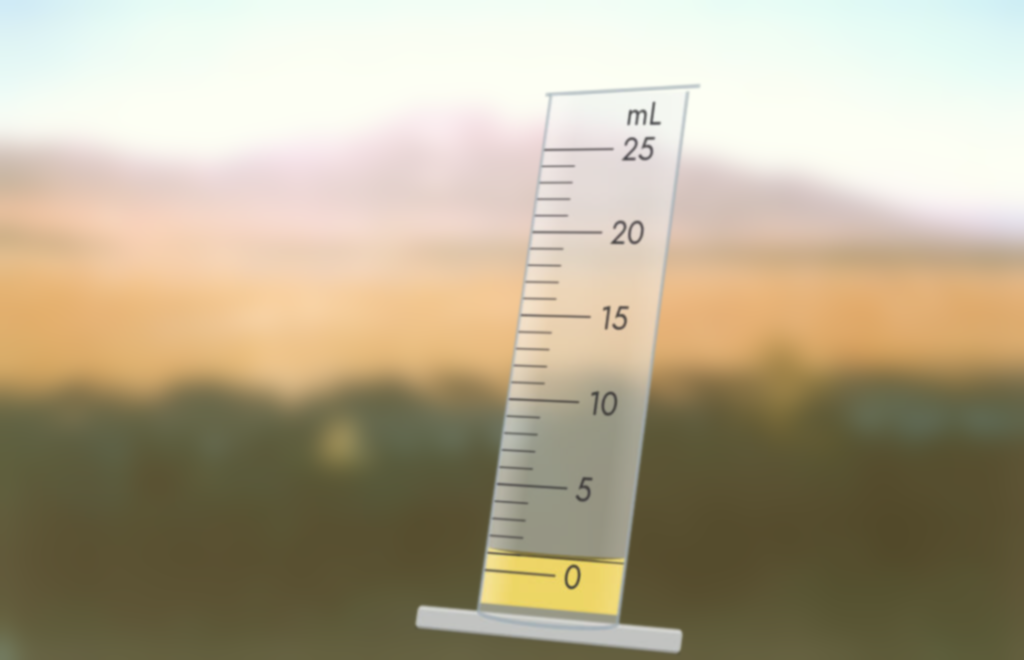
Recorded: value=1 unit=mL
